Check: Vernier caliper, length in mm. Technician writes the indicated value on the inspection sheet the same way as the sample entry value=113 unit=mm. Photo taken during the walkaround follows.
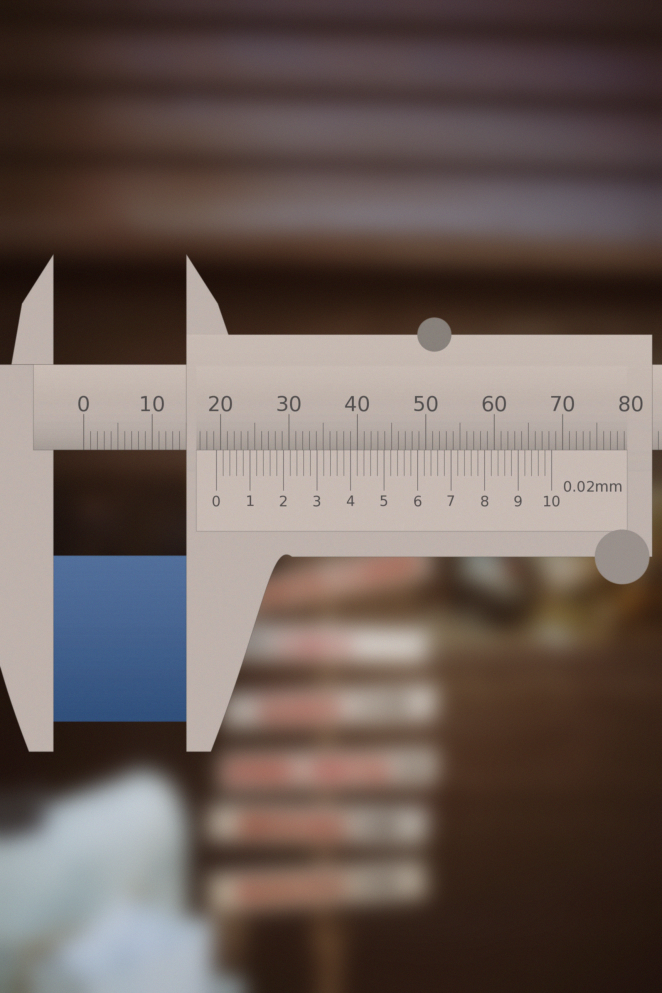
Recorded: value=19.4 unit=mm
